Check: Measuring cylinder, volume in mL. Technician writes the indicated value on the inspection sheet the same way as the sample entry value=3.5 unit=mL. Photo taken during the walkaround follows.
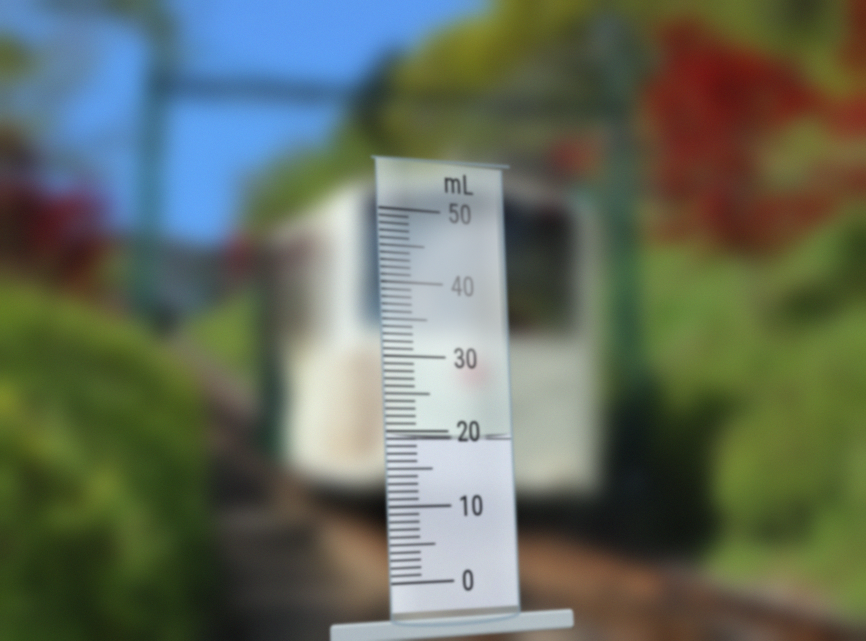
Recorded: value=19 unit=mL
